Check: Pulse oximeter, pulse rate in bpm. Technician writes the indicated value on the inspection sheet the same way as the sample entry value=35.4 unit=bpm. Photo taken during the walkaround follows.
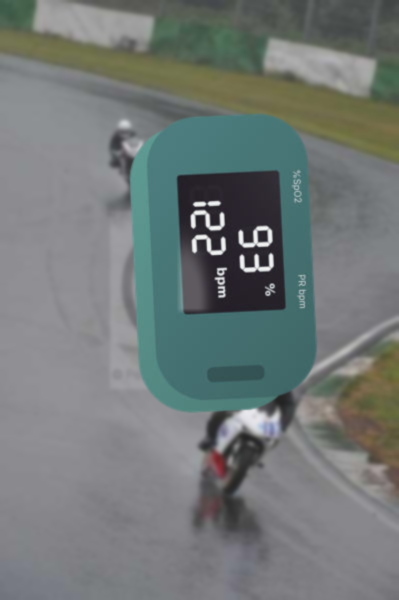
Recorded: value=122 unit=bpm
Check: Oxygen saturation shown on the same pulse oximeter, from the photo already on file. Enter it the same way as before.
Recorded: value=93 unit=%
